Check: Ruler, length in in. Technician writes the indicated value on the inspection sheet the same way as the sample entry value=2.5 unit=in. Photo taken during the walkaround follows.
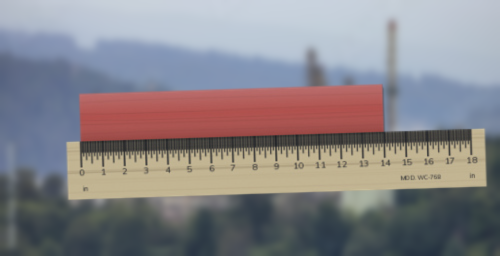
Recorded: value=14 unit=in
